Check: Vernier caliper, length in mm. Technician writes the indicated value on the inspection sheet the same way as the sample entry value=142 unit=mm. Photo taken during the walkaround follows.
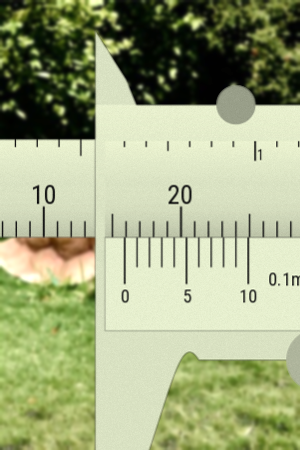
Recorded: value=15.9 unit=mm
